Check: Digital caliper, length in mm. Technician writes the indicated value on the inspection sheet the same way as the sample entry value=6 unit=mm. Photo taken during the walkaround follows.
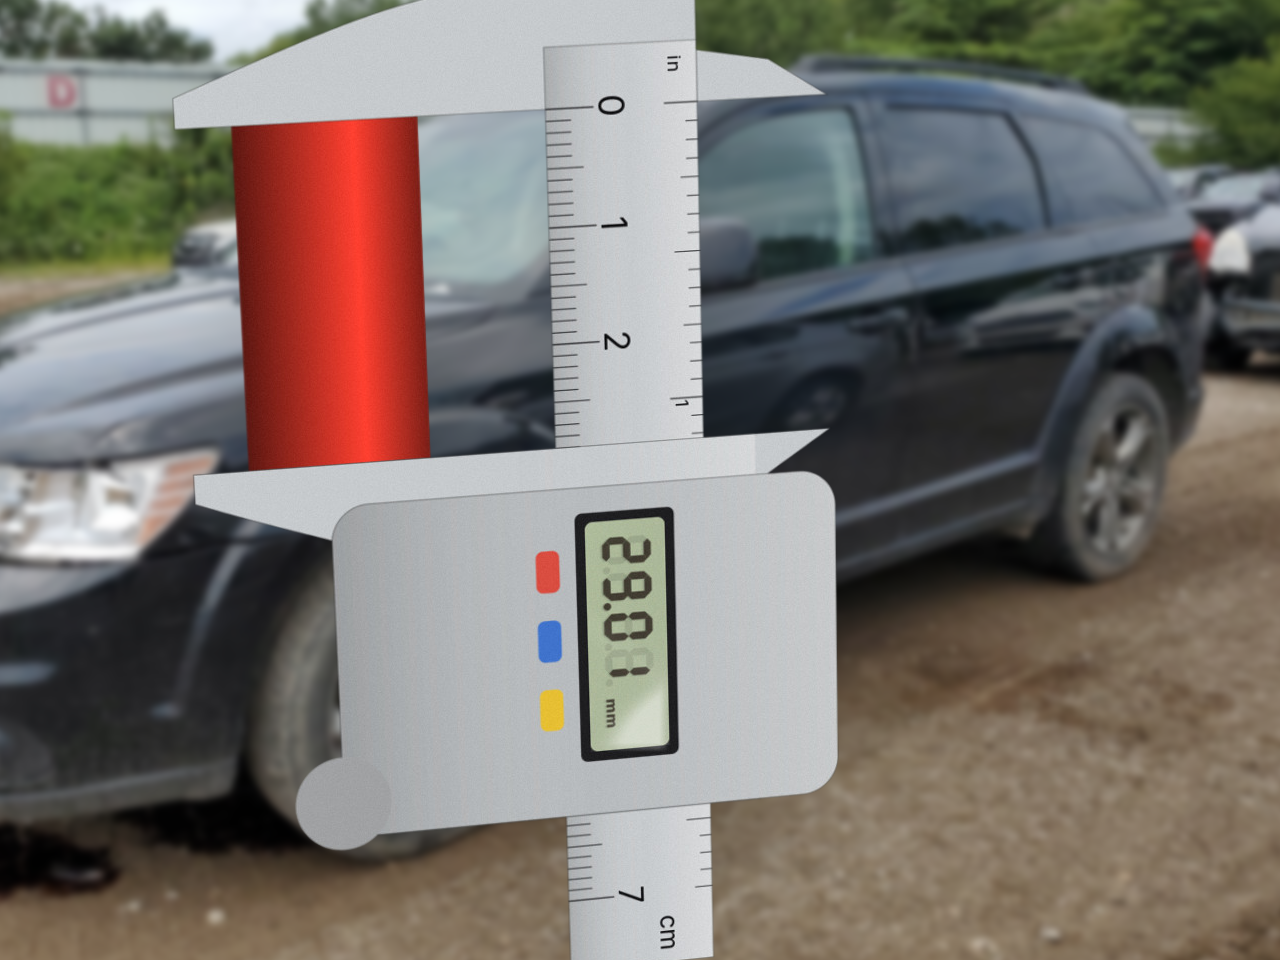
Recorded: value=29.01 unit=mm
